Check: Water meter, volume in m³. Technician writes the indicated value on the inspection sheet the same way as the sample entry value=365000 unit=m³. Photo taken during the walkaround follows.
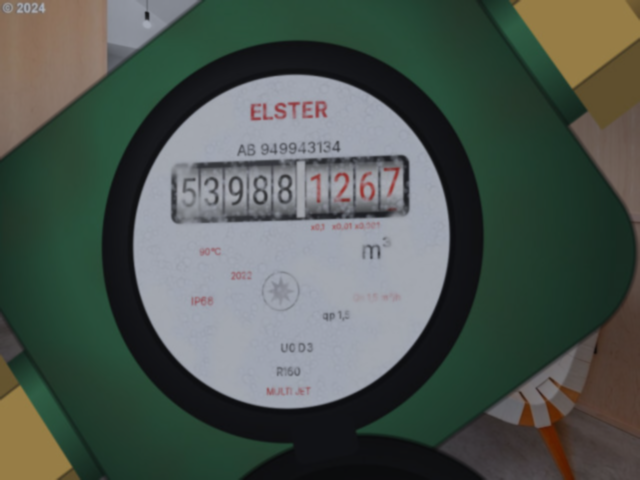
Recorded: value=53988.1267 unit=m³
